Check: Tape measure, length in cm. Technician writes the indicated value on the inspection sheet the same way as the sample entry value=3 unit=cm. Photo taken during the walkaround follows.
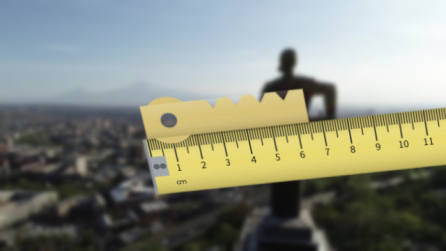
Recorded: value=6.5 unit=cm
